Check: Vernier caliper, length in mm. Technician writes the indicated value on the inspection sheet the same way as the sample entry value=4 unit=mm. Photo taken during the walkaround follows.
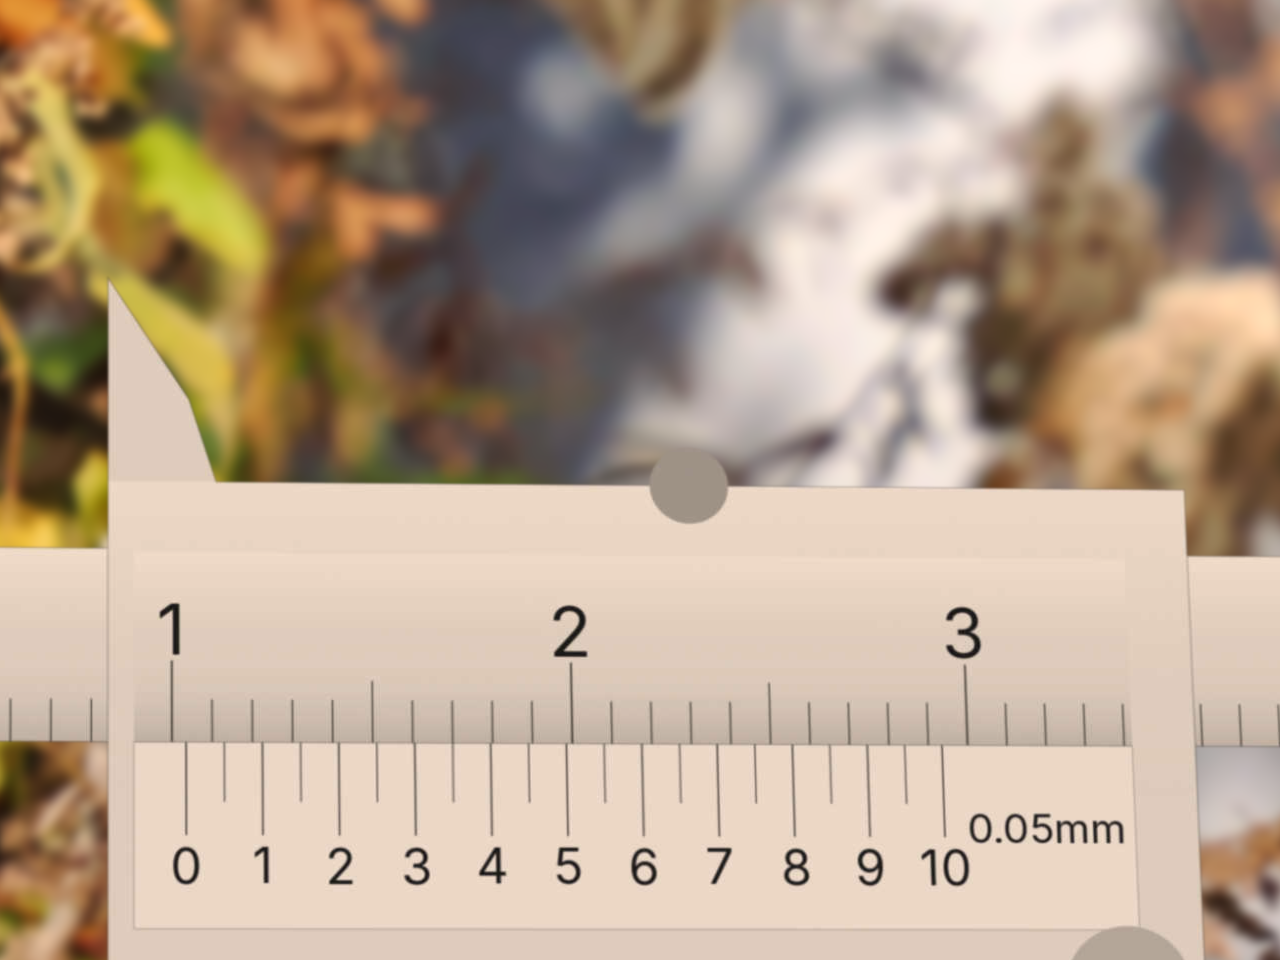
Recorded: value=10.35 unit=mm
